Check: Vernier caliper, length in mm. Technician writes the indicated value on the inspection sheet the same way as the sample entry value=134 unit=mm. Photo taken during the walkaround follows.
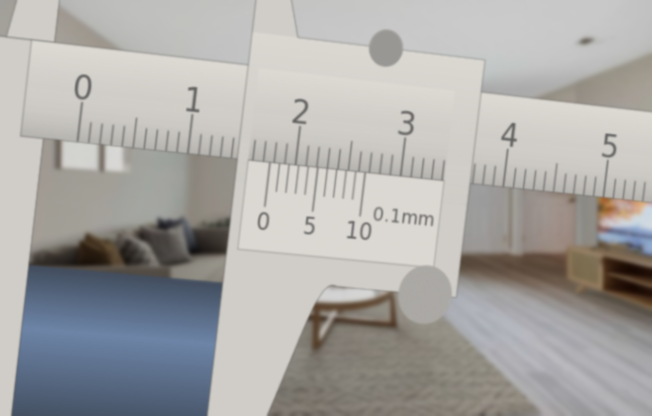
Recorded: value=17.6 unit=mm
